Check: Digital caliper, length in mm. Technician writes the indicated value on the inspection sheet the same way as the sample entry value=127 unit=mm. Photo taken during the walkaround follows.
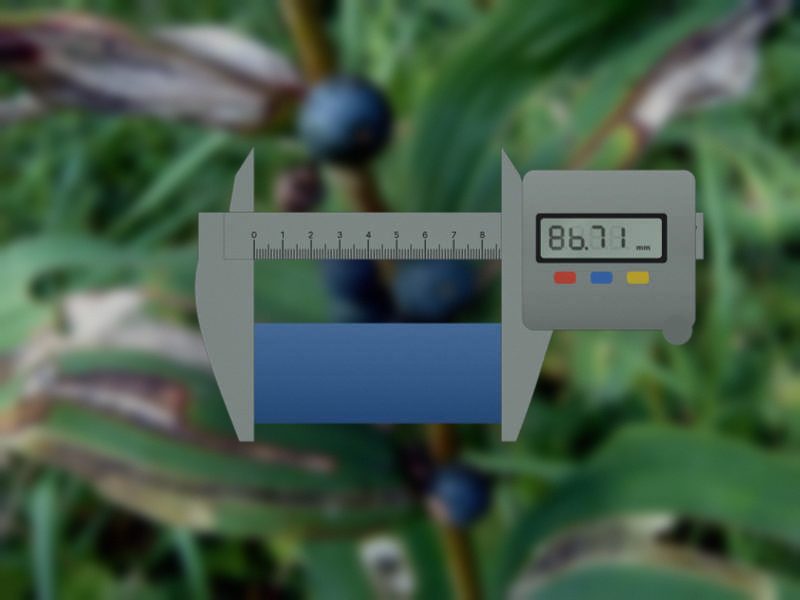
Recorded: value=86.71 unit=mm
